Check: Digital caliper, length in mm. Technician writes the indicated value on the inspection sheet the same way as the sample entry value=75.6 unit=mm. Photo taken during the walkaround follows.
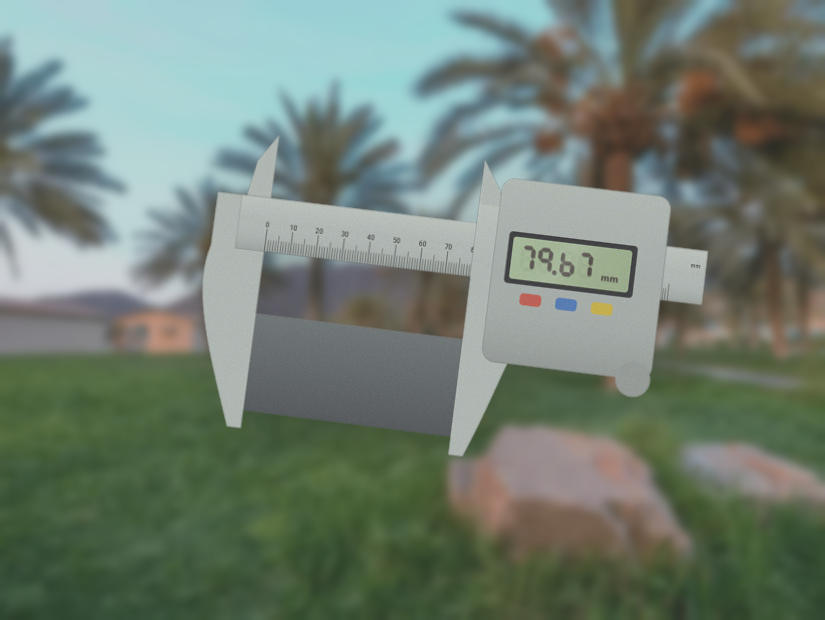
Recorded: value=79.67 unit=mm
